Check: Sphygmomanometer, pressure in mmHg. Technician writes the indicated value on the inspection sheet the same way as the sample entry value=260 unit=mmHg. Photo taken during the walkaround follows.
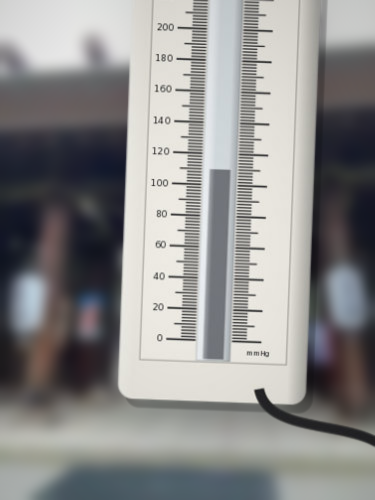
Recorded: value=110 unit=mmHg
